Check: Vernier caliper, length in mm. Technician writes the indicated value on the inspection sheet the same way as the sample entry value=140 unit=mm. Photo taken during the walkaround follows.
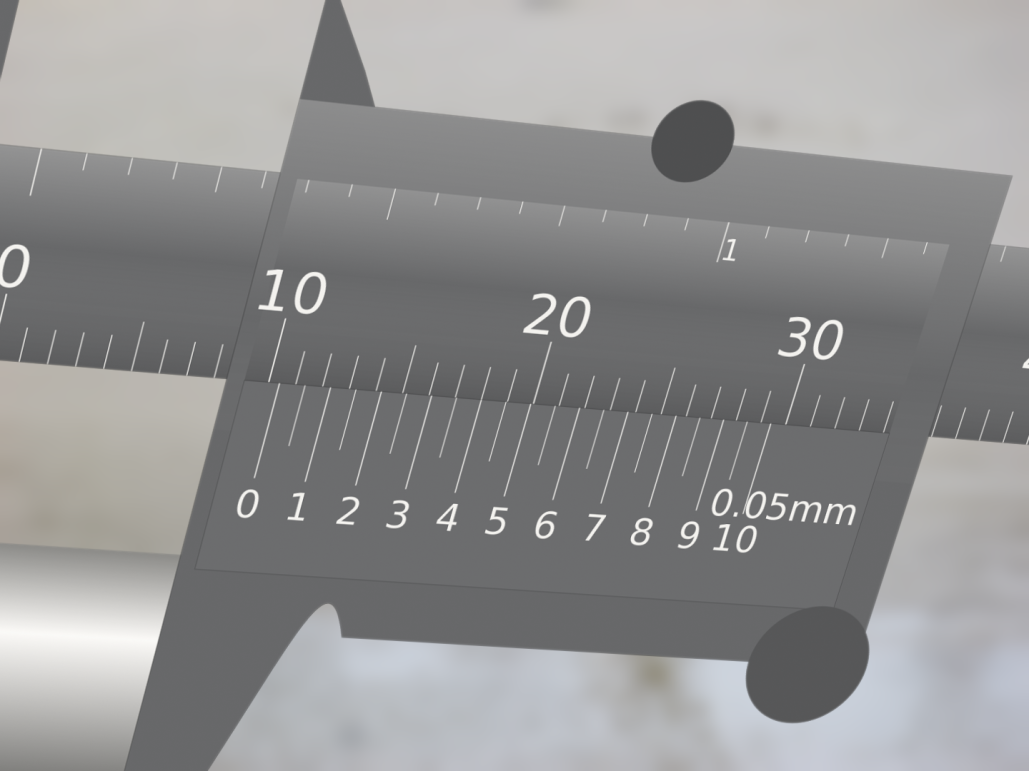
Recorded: value=10.40 unit=mm
